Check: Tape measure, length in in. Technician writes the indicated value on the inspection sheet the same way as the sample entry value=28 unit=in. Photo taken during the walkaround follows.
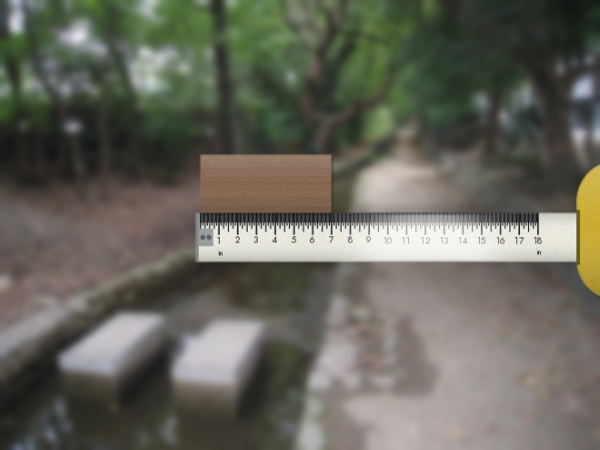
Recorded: value=7 unit=in
